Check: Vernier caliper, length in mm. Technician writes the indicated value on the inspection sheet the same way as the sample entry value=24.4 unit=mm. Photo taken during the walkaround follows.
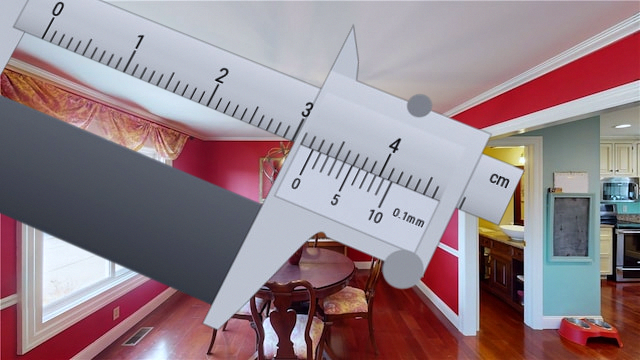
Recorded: value=32.4 unit=mm
